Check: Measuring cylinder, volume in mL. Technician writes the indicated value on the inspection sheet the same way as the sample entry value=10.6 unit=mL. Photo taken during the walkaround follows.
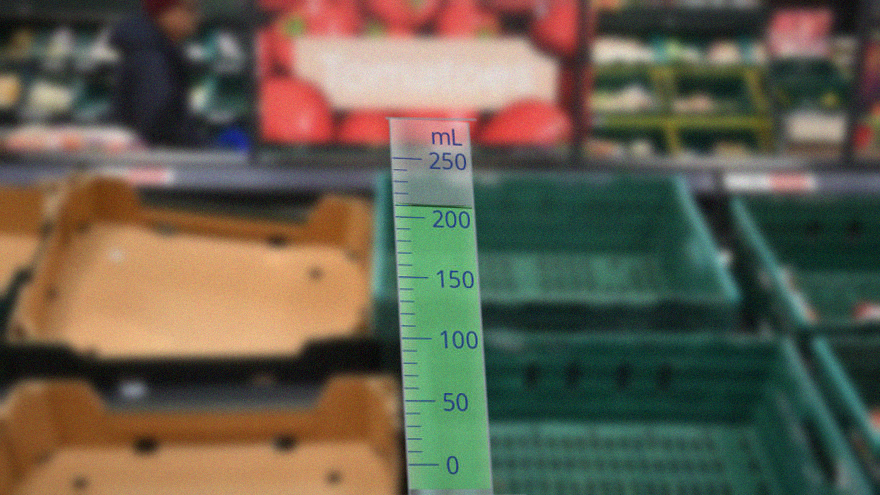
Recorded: value=210 unit=mL
